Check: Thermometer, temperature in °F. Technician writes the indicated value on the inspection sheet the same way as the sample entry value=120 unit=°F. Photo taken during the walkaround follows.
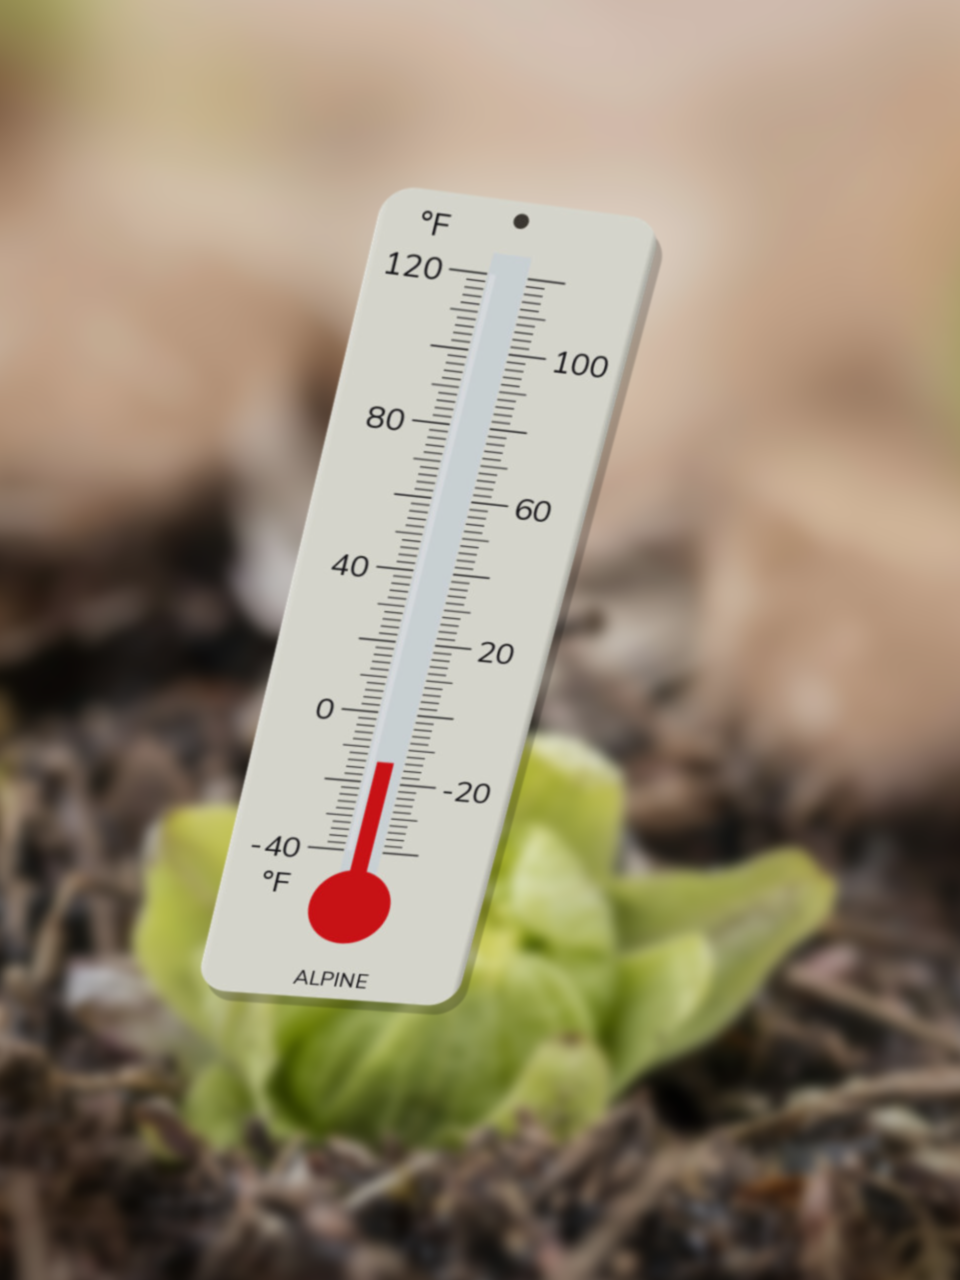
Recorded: value=-14 unit=°F
